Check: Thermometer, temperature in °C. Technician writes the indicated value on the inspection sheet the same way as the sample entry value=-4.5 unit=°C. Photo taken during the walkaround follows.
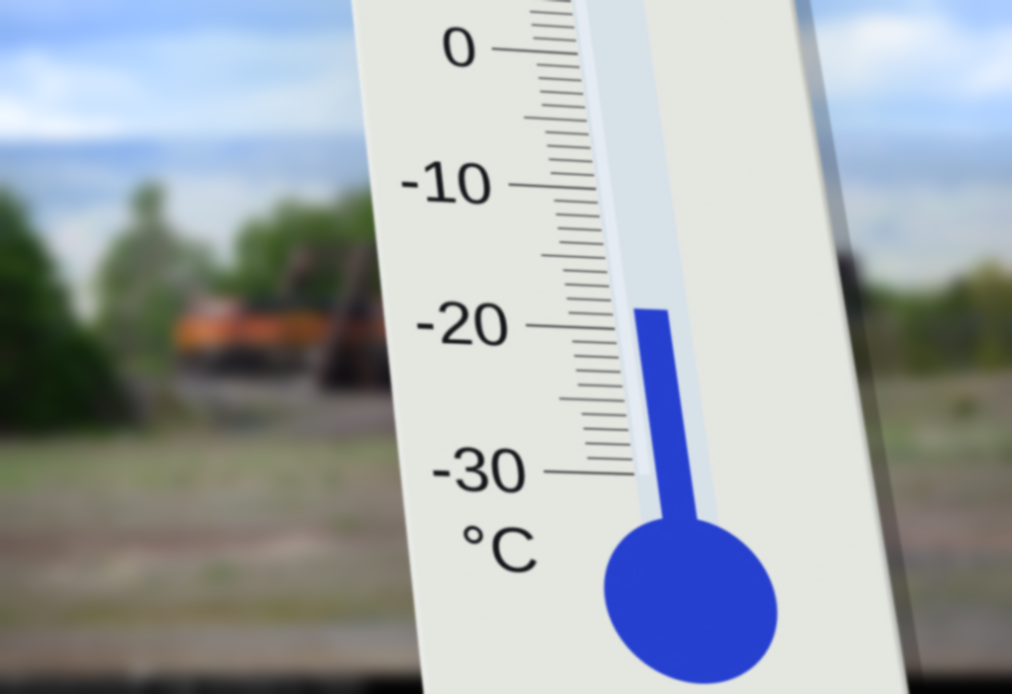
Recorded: value=-18.5 unit=°C
